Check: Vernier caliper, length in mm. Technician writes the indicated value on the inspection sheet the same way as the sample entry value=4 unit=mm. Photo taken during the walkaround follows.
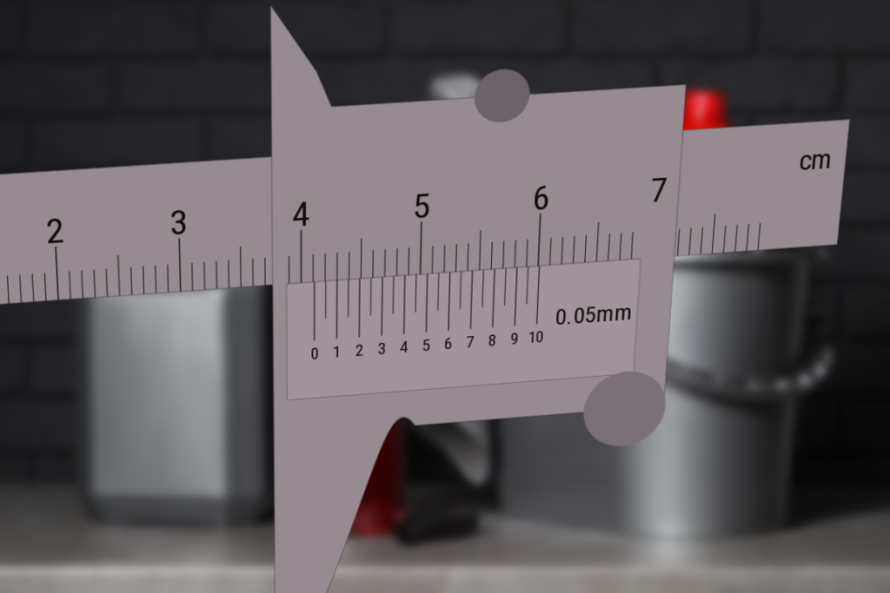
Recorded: value=41.1 unit=mm
